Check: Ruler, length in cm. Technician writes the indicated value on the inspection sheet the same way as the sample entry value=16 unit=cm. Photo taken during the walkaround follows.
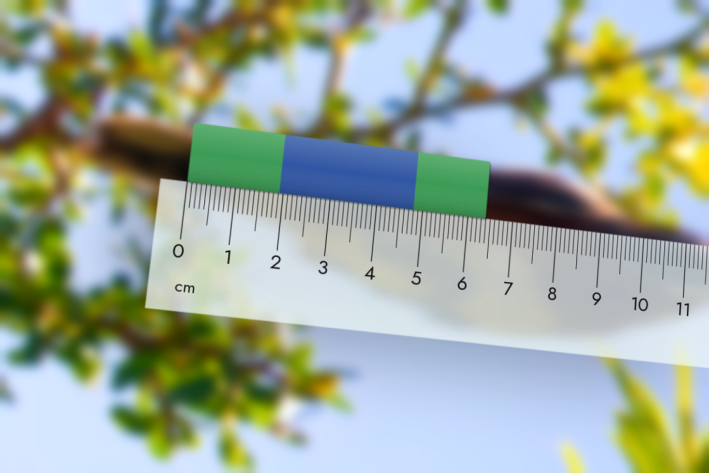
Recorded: value=6.4 unit=cm
